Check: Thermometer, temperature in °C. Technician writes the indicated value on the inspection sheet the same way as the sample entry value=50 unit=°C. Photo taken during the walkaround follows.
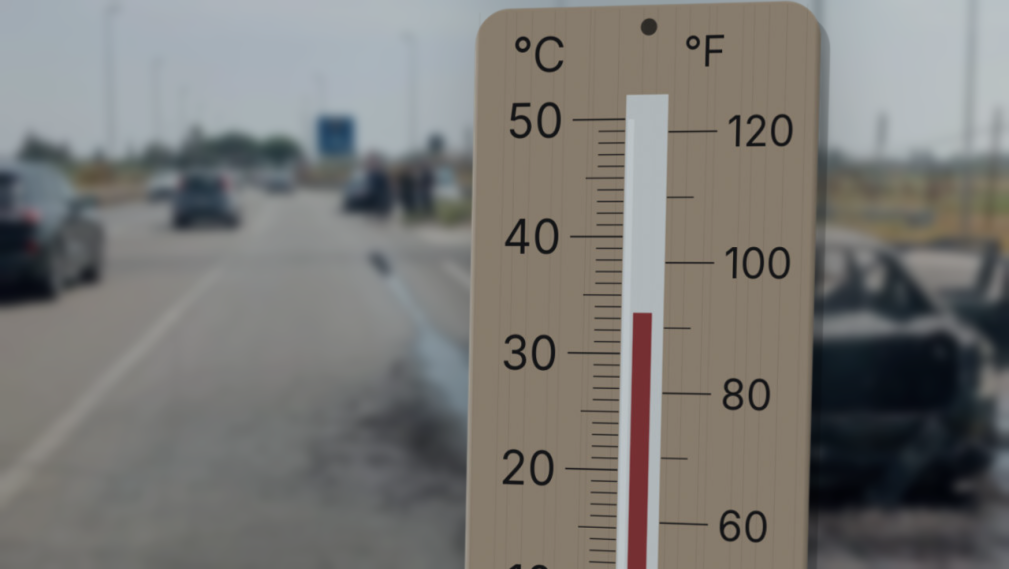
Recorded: value=33.5 unit=°C
